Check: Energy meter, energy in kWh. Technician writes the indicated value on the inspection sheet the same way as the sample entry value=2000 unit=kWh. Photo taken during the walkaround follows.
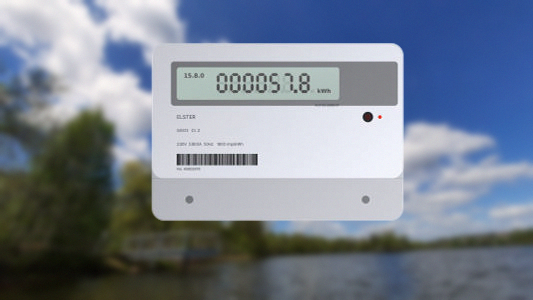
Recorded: value=57.8 unit=kWh
